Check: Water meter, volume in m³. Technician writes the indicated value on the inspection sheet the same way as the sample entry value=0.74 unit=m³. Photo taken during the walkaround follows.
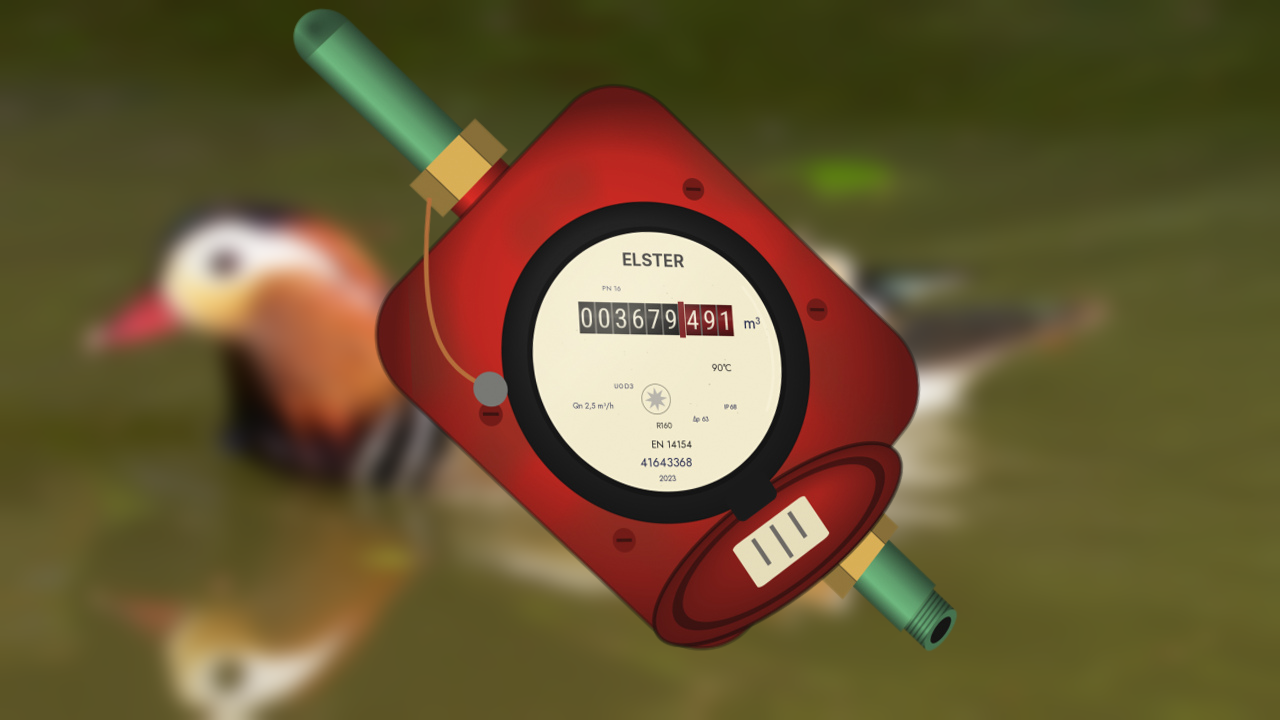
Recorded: value=3679.491 unit=m³
